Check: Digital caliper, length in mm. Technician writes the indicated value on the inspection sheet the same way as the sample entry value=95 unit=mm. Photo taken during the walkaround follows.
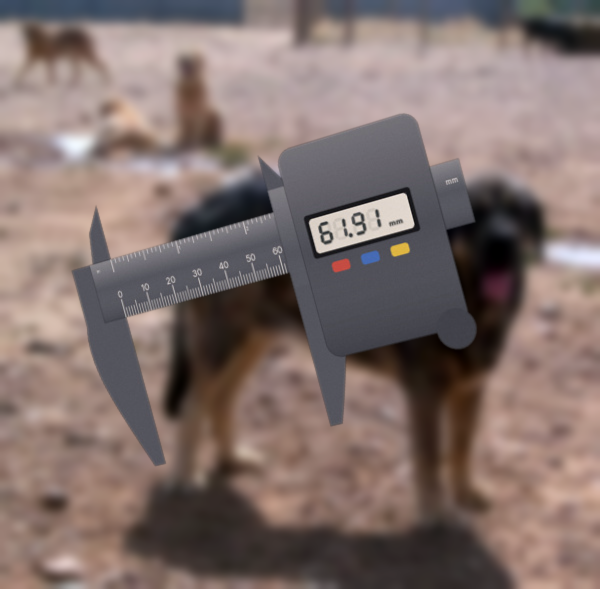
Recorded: value=61.91 unit=mm
